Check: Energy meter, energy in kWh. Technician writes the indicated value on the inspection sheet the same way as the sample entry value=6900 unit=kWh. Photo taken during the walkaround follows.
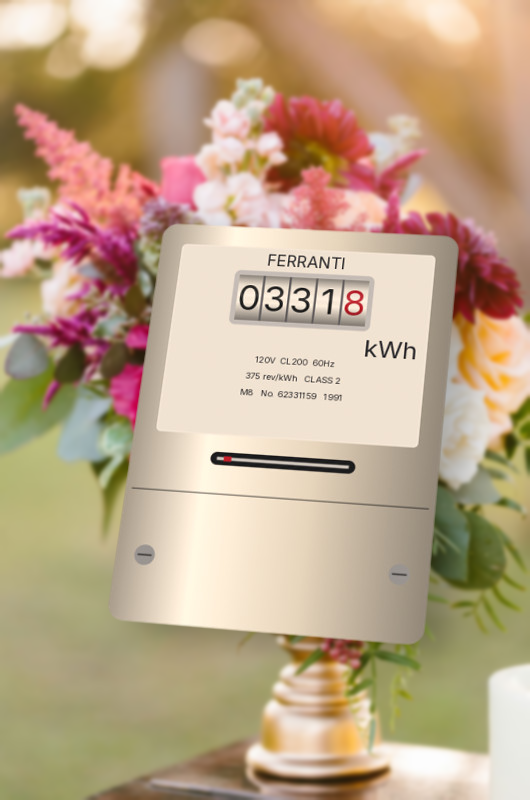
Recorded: value=331.8 unit=kWh
